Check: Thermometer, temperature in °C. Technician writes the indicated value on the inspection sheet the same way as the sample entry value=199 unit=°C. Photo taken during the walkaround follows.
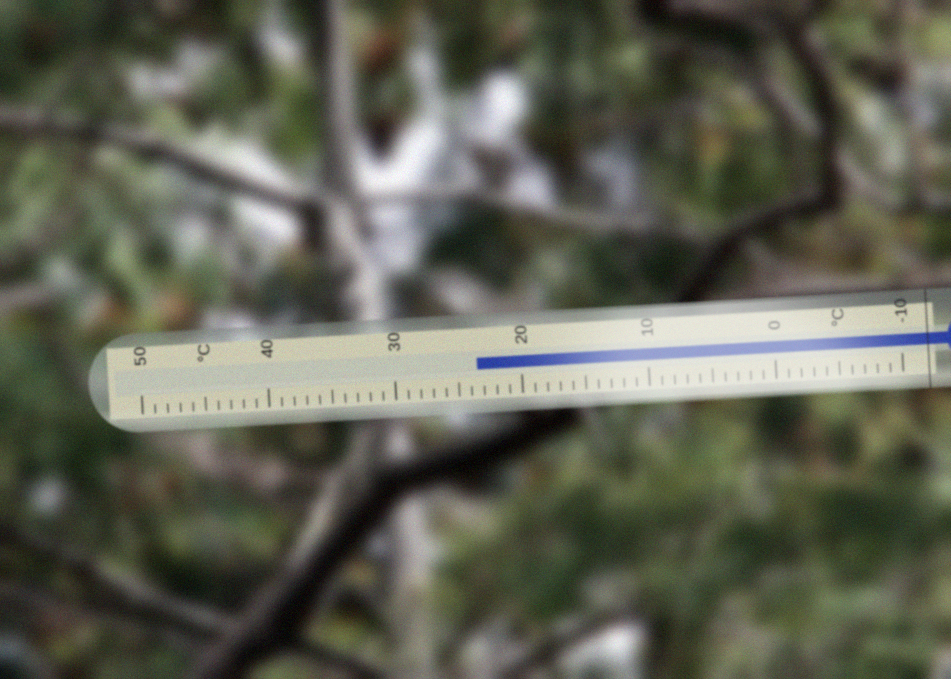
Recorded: value=23.5 unit=°C
